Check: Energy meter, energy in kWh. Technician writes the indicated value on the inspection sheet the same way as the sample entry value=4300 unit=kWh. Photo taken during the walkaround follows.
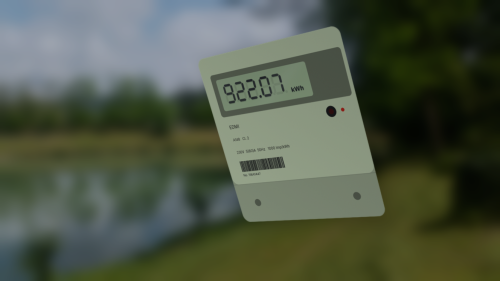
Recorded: value=922.07 unit=kWh
